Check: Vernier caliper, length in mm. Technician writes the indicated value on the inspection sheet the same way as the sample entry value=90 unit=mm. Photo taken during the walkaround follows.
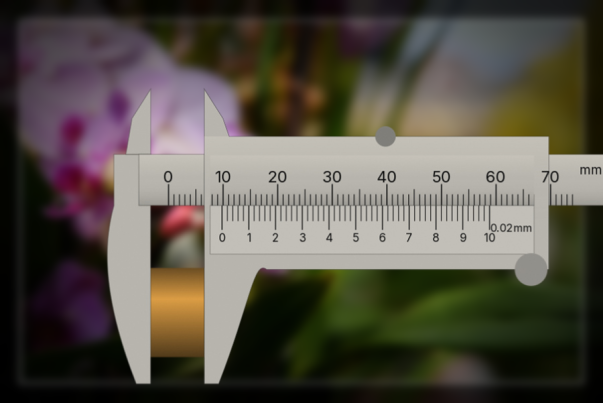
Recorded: value=9.8 unit=mm
